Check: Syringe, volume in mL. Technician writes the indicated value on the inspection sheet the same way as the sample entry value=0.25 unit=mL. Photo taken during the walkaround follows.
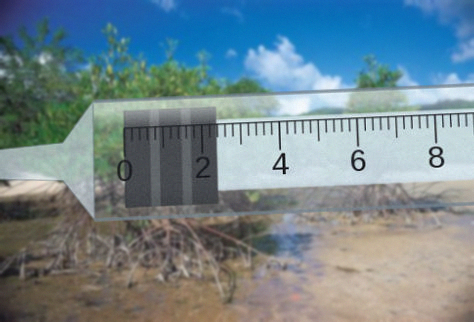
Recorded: value=0 unit=mL
